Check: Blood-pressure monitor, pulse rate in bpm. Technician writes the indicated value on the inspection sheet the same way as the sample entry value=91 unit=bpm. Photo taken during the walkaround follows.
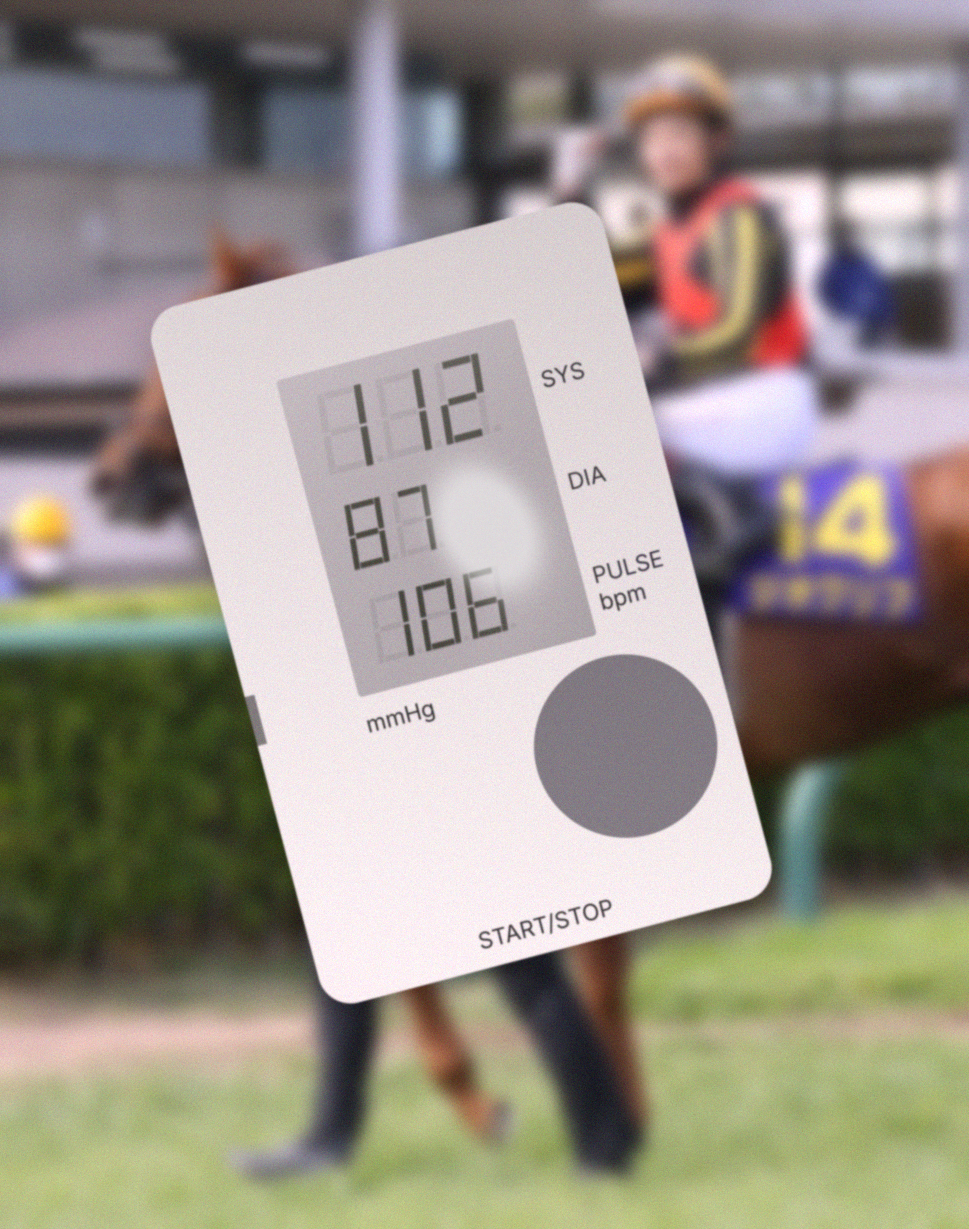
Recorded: value=106 unit=bpm
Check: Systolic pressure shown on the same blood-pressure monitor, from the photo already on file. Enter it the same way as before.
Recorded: value=112 unit=mmHg
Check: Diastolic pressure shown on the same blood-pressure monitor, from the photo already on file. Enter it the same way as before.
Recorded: value=87 unit=mmHg
